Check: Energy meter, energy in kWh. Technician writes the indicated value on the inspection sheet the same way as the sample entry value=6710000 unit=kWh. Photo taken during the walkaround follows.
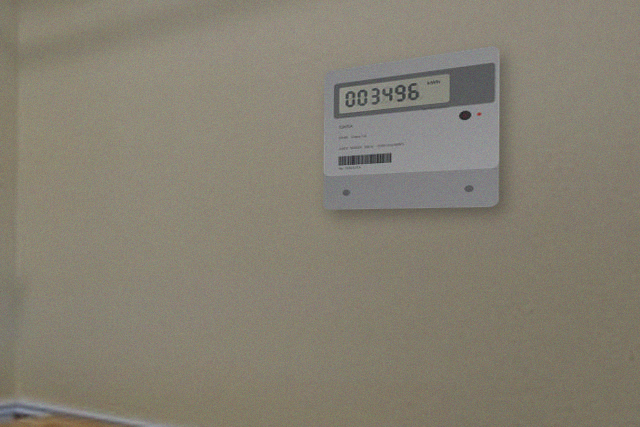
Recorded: value=3496 unit=kWh
